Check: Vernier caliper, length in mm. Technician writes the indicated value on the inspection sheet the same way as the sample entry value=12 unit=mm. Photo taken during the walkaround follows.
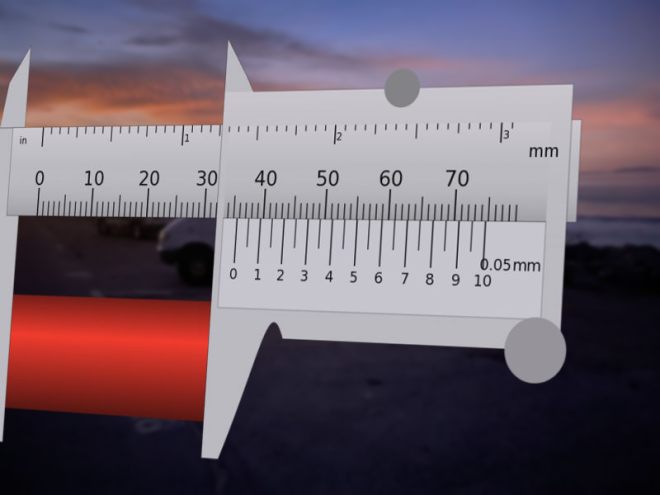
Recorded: value=35.6 unit=mm
